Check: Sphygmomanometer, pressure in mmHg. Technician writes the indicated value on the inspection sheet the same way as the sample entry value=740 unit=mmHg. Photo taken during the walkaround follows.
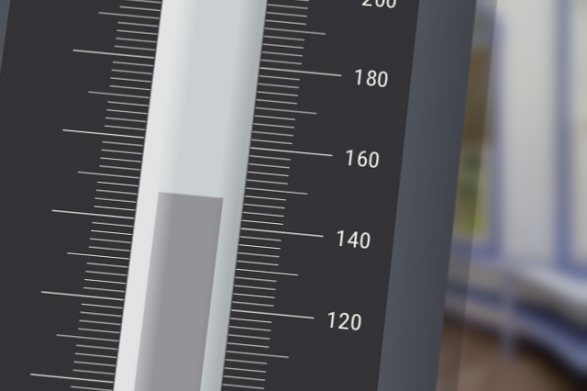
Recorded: value=147 unit=mmHg
